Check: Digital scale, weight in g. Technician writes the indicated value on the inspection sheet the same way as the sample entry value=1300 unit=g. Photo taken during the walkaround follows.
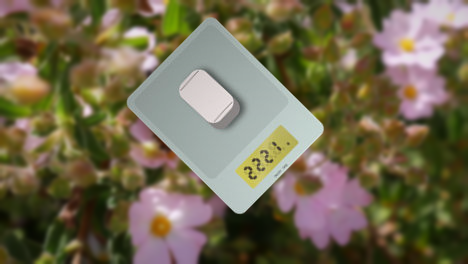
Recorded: value=2221 unit=g
